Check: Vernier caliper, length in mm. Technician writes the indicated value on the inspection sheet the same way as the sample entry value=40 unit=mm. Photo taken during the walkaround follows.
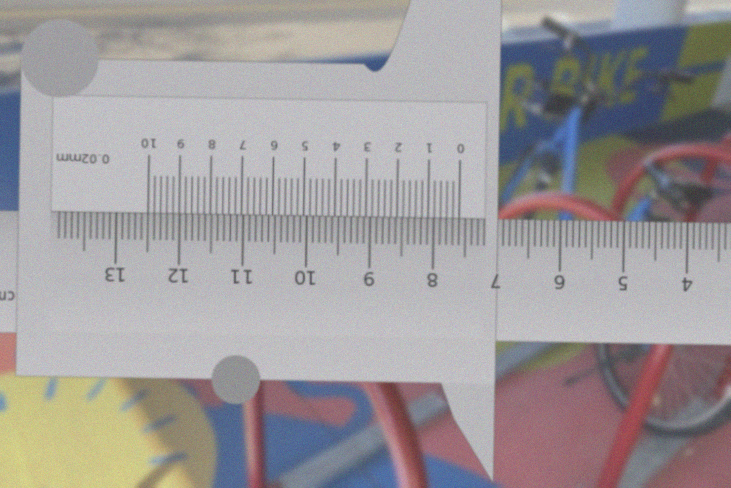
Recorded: value=76.0 unit=mm
